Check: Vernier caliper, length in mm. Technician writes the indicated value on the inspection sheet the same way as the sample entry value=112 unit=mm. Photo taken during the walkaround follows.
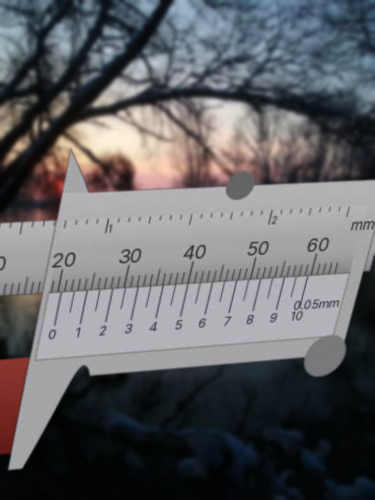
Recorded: value=20.5 unit=mm
